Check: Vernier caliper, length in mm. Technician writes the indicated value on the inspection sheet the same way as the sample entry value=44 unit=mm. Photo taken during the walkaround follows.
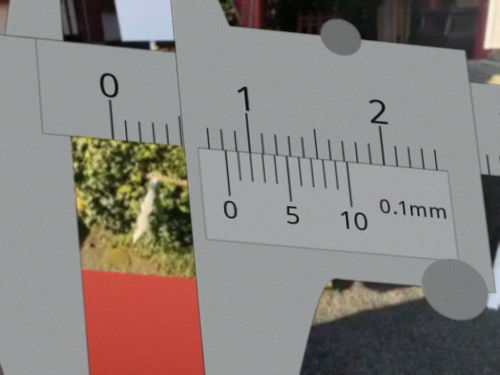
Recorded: value=8.2 unit=mm
